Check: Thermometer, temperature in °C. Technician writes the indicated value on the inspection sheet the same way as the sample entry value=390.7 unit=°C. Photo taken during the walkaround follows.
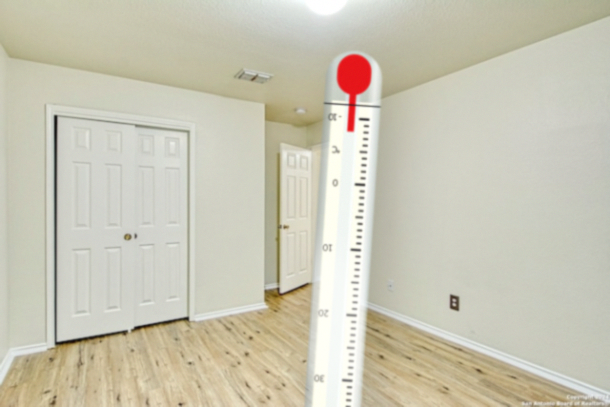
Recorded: value=-8 unit=°C
